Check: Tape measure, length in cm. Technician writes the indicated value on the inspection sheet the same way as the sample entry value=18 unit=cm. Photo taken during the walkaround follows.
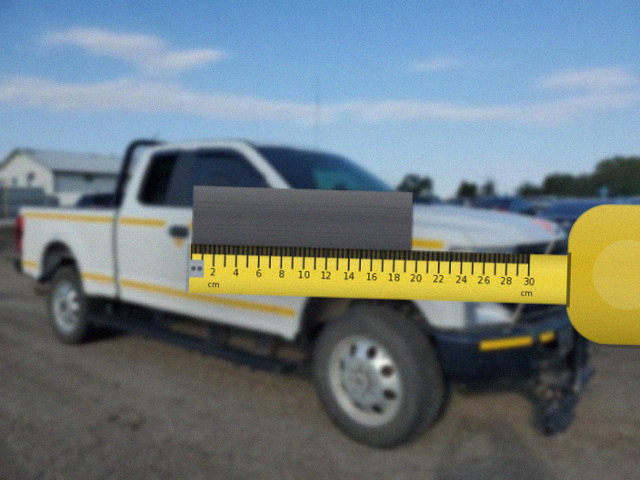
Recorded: value=19.5 unit=cm
